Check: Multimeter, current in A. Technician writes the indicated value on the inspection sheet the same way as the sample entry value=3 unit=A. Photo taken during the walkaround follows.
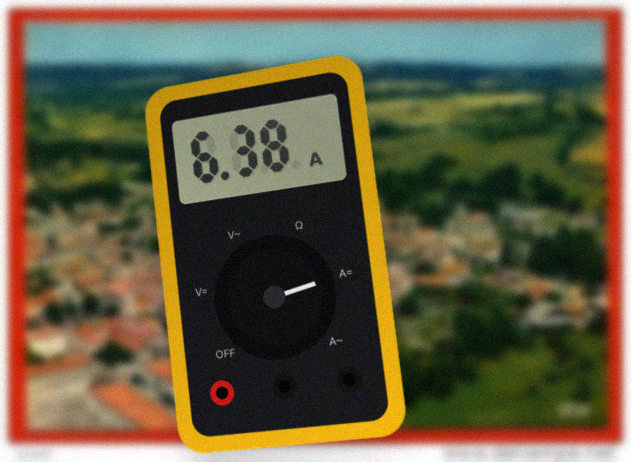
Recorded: value=6.38 unit=A
